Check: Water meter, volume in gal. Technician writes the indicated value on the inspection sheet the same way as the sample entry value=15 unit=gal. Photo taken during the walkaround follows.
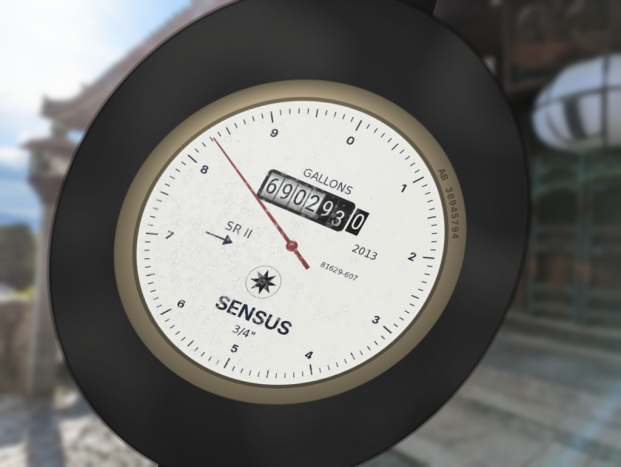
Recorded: value=6902928.3 unit=gal
